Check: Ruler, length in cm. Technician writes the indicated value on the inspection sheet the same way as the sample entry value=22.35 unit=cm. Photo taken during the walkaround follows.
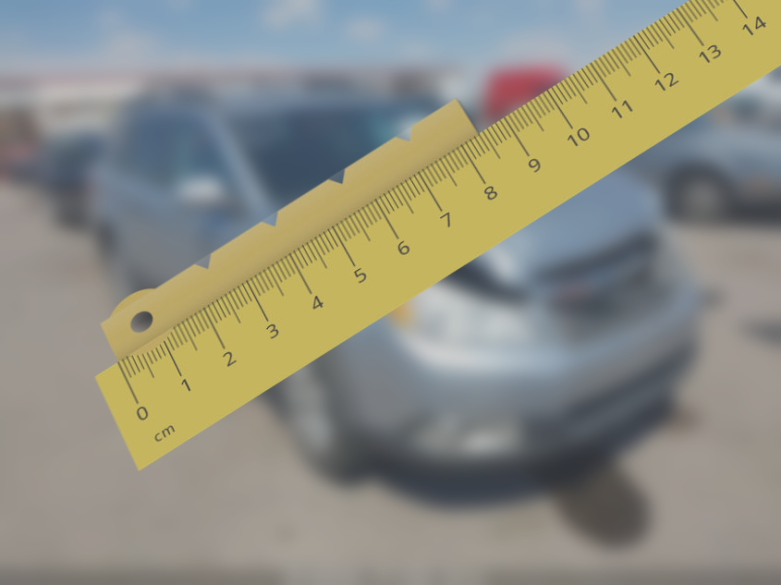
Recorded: value=8.4 unit=cm
